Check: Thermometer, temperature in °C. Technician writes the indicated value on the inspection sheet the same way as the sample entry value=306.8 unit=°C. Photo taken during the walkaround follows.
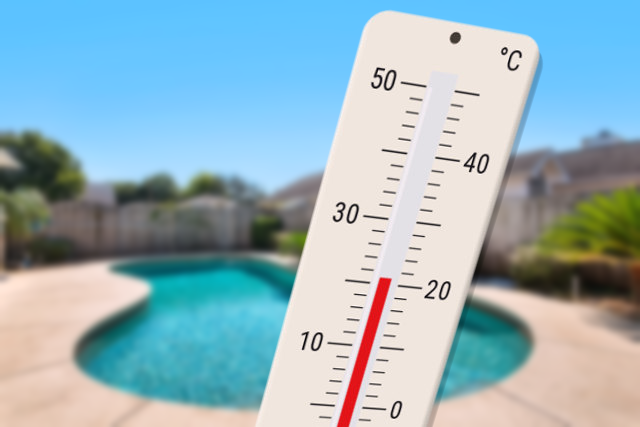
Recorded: value=21 unit=°C
